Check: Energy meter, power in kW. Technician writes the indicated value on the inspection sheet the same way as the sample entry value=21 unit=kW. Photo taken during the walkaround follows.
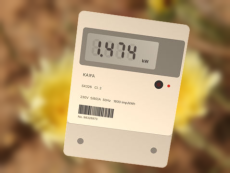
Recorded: value=1.474 unit=kW
